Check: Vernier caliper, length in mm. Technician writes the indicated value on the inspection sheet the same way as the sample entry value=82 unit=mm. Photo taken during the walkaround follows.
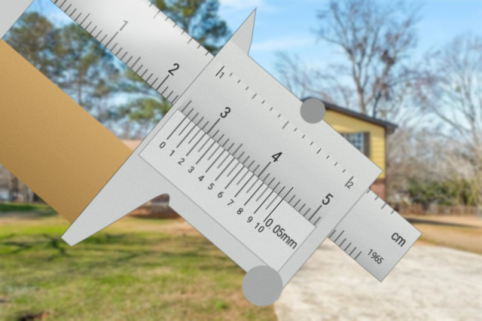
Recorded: value=26.0 unit=mm
